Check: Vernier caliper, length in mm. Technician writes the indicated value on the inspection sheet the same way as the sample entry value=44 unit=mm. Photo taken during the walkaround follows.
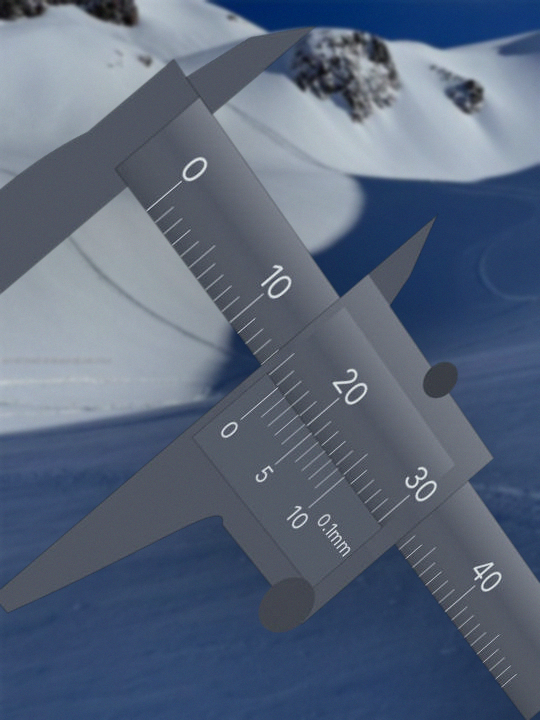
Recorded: value=16.2 unit=mm
